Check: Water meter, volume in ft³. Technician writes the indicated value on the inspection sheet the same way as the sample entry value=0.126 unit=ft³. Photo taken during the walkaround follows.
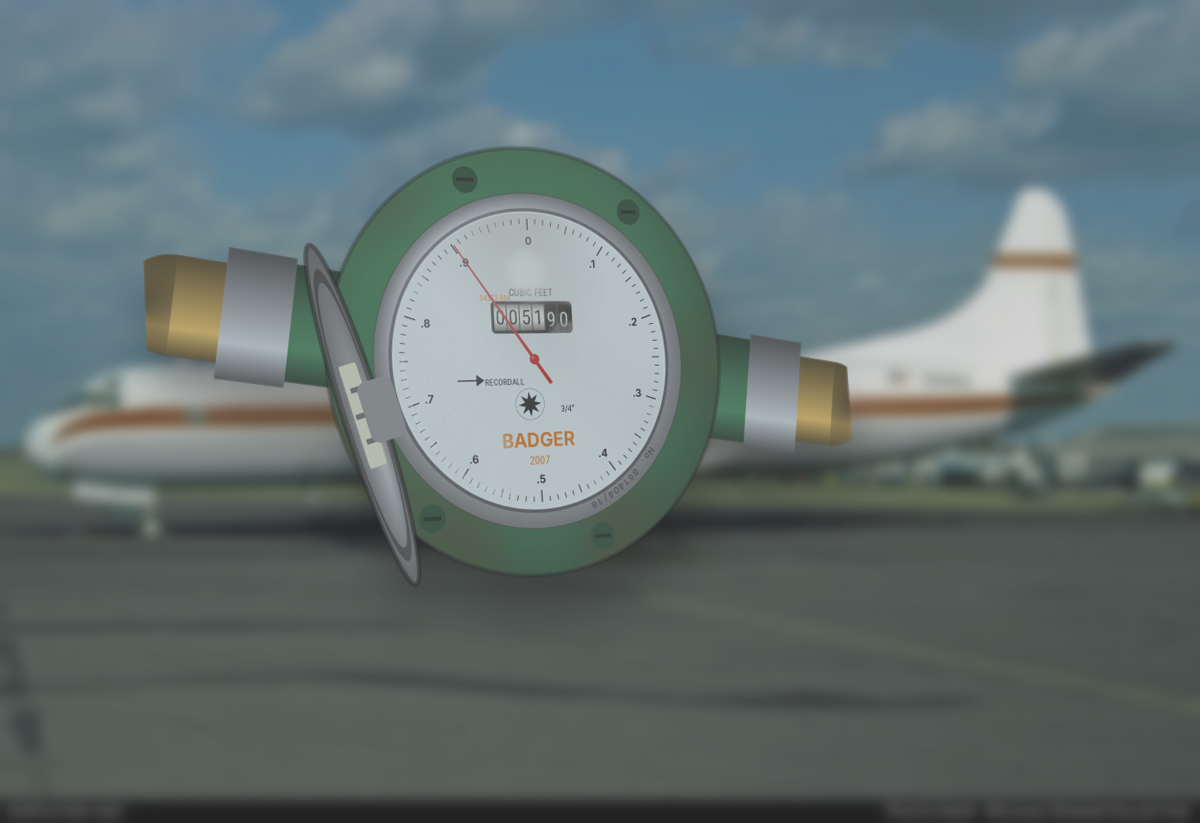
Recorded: value=5189.90 unit=ft³
